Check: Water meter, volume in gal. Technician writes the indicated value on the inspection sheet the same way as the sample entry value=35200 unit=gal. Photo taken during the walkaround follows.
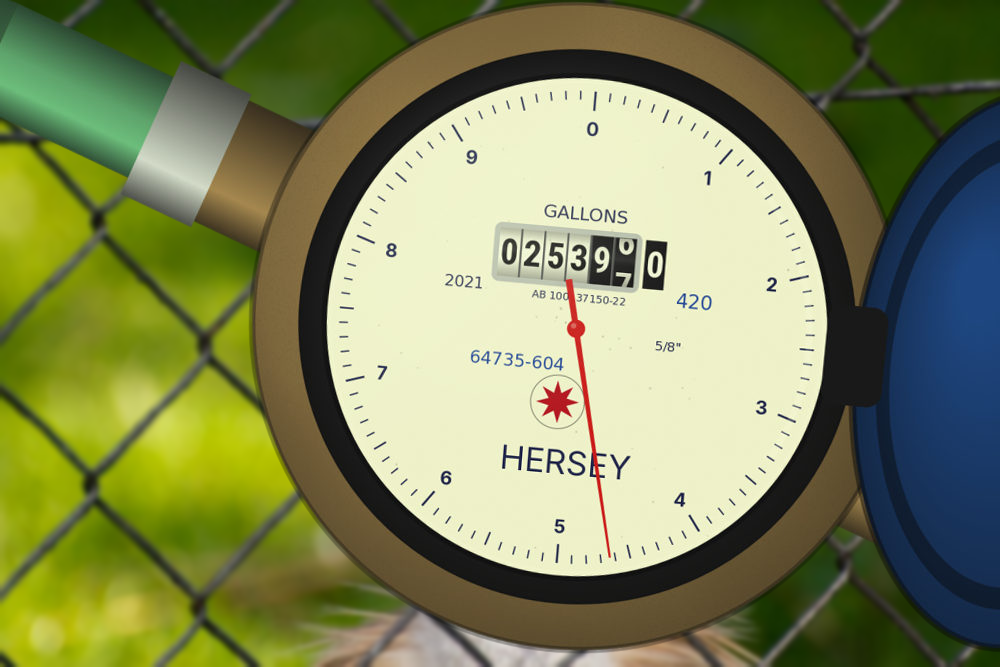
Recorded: value=253964.6 unit=gal
